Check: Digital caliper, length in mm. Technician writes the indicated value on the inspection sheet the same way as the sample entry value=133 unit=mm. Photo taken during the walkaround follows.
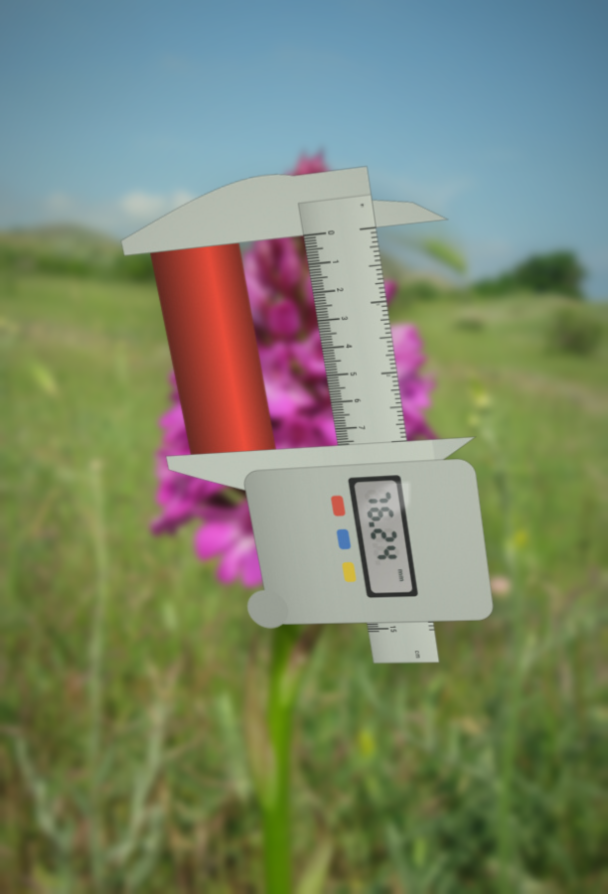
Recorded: value=76.24 unit=mm
